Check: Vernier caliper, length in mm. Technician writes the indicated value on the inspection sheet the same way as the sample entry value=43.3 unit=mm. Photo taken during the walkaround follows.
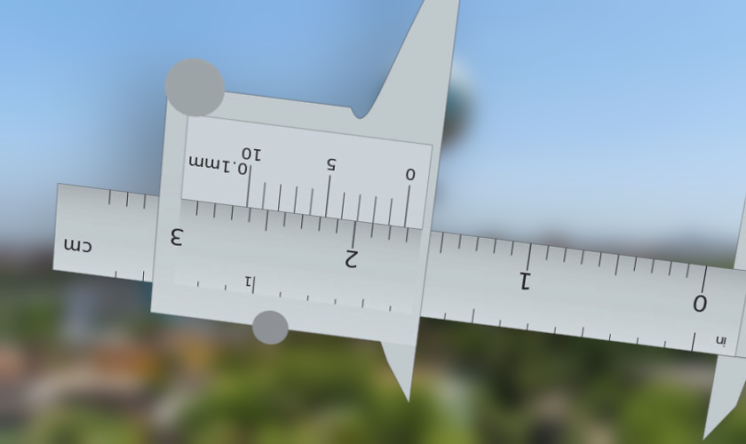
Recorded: value=17.2 unit=mm
